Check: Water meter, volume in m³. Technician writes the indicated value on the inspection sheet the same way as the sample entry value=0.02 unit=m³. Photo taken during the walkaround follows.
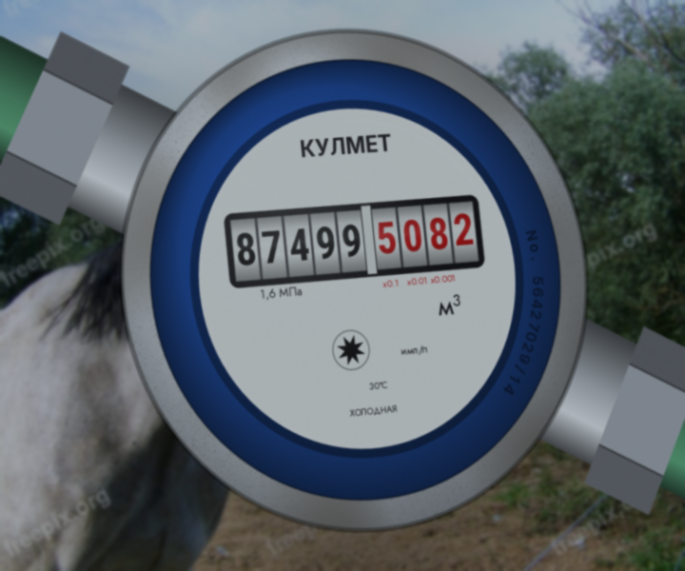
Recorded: value=87499.5082 unit=m³
